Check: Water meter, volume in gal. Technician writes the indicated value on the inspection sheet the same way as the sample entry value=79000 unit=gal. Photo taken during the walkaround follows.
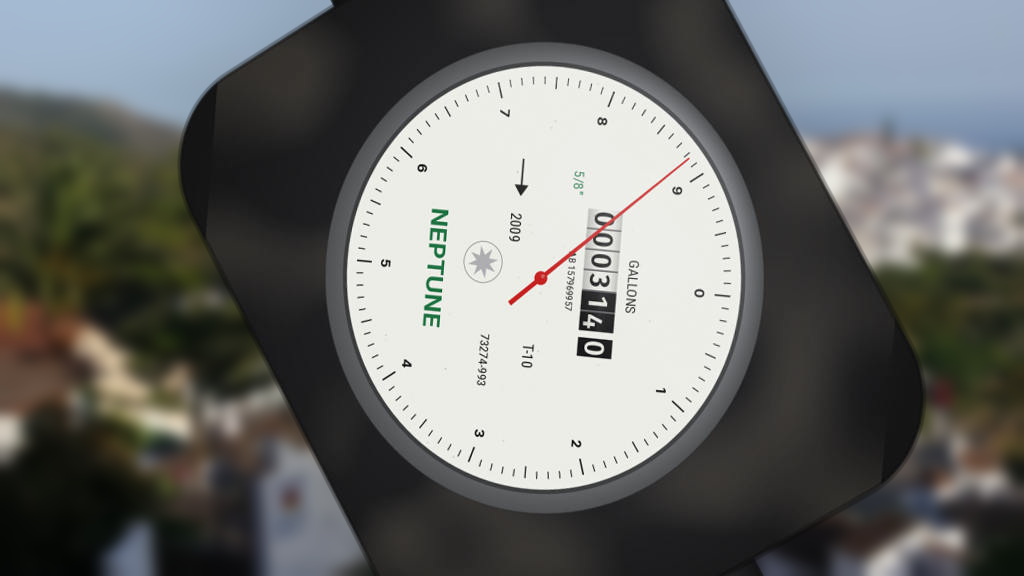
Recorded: value=3138.8 unit=gal
